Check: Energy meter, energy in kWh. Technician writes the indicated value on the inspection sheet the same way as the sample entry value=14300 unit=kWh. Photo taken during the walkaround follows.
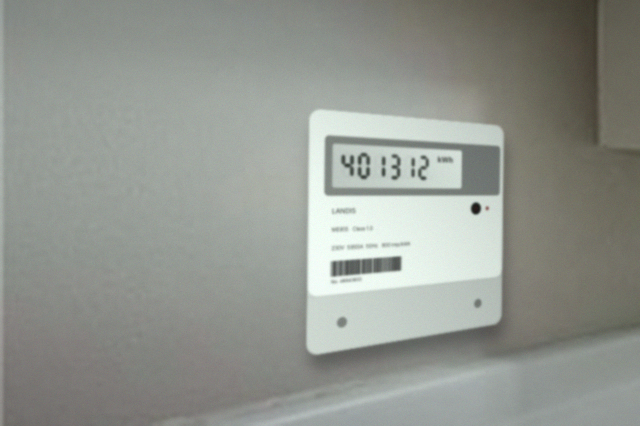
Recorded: value=401312 unit=kWh
